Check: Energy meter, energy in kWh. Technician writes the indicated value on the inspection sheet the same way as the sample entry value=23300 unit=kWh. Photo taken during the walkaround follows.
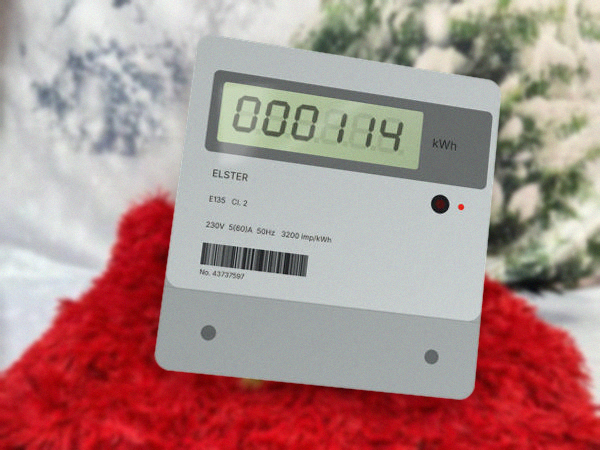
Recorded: value=114 unit=kWh
